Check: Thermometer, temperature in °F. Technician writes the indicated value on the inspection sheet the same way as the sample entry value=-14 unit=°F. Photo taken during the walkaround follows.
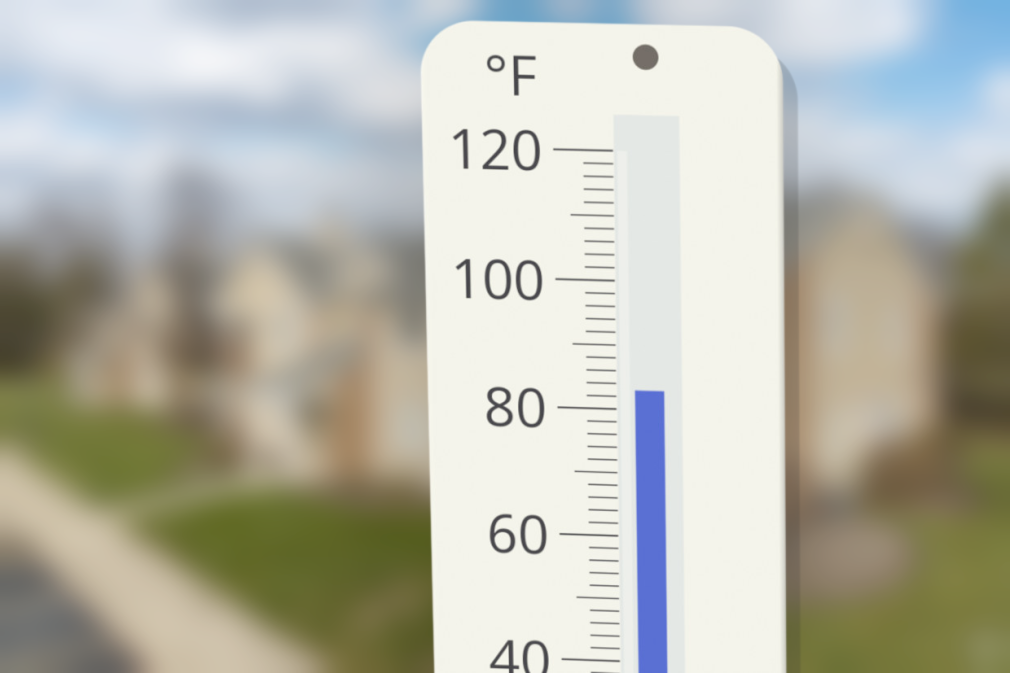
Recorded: value=83 unit=°F
